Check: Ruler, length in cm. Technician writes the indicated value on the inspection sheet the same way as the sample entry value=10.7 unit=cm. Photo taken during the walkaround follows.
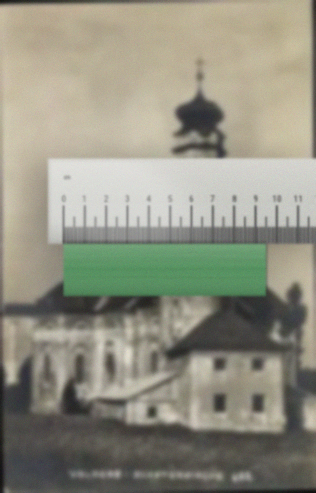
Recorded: value=9.5 unit=cm
